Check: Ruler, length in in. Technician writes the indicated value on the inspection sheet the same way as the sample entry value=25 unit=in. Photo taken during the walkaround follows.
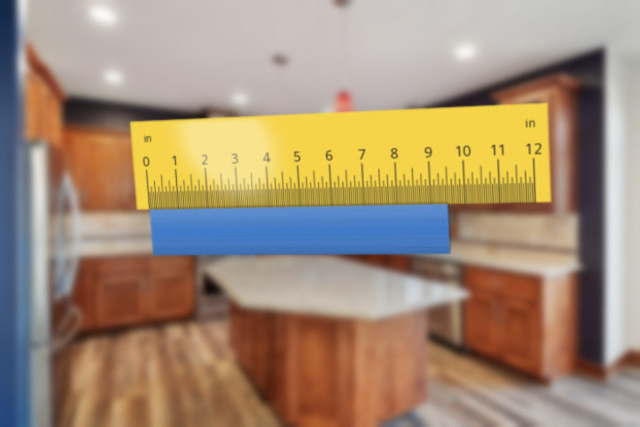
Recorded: value=9.5 unit=in
